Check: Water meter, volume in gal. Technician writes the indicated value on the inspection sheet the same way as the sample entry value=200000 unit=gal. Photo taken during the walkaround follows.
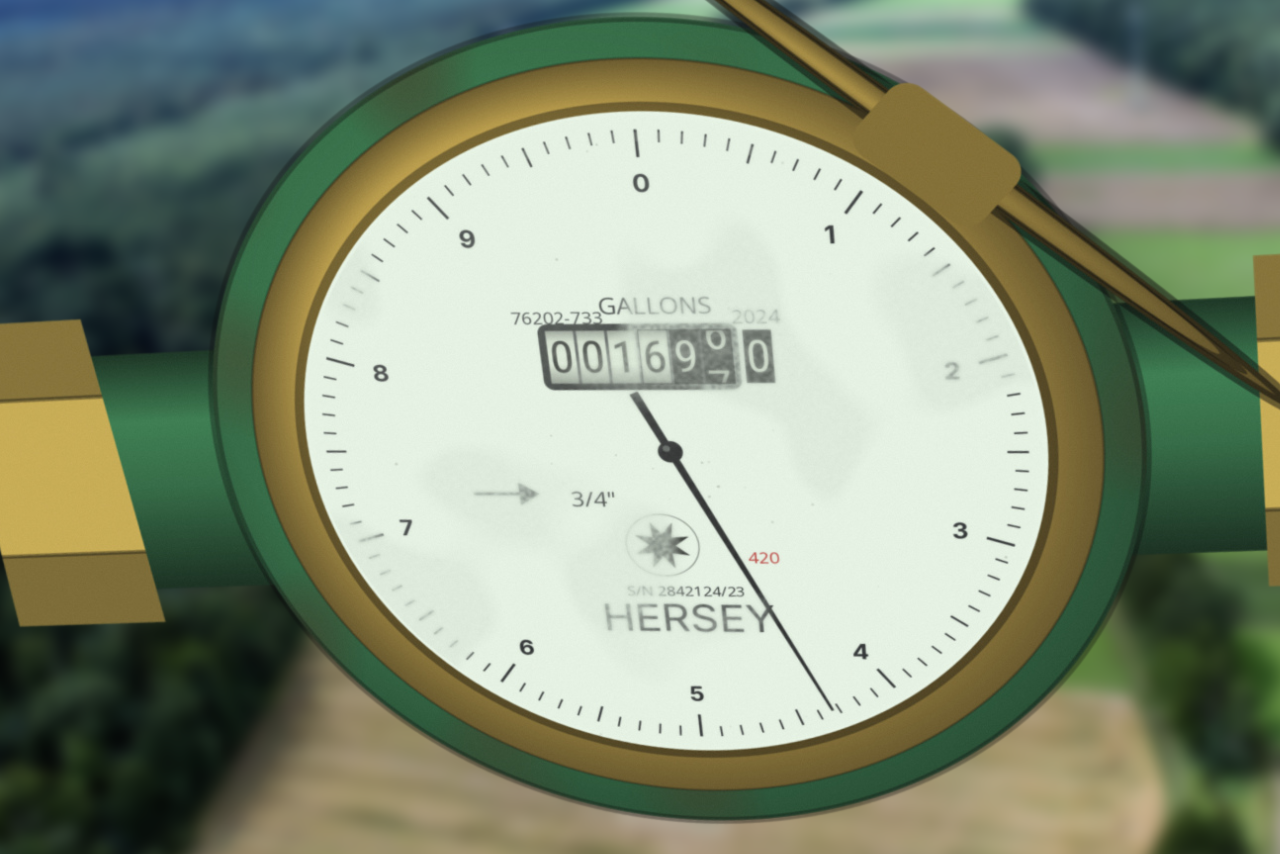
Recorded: value=16964.3 unit=gal
